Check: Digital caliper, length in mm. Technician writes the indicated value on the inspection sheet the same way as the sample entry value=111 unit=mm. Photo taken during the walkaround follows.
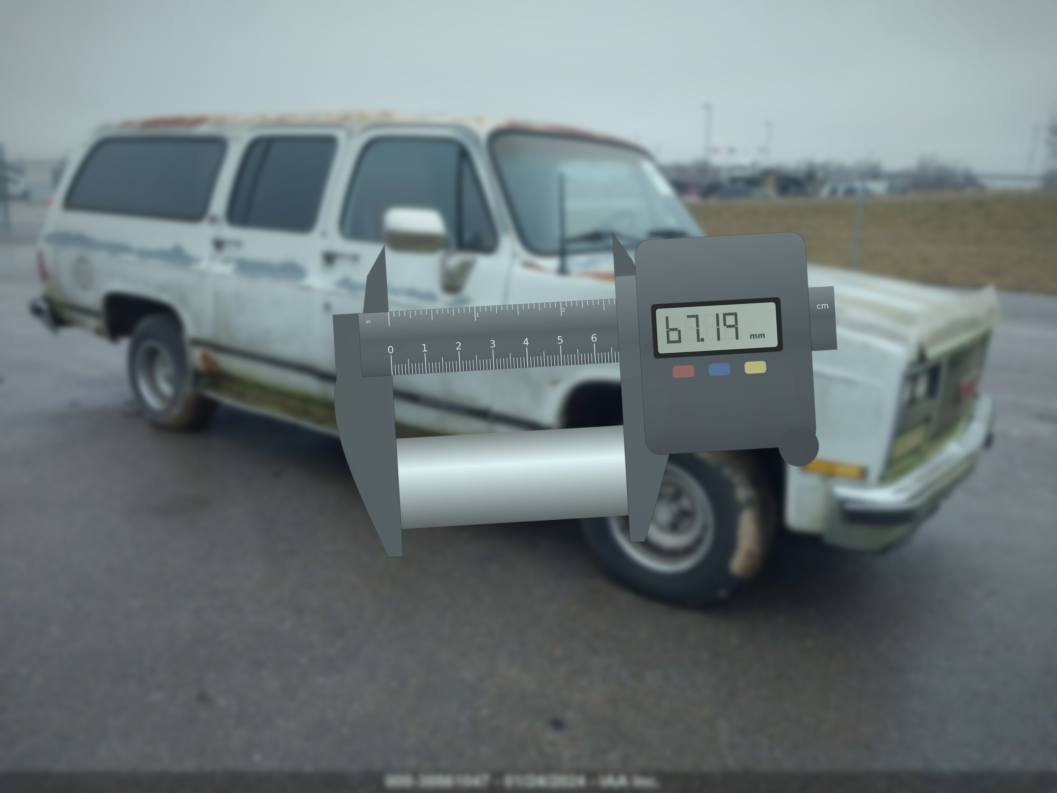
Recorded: value=67.19 unit=mm
